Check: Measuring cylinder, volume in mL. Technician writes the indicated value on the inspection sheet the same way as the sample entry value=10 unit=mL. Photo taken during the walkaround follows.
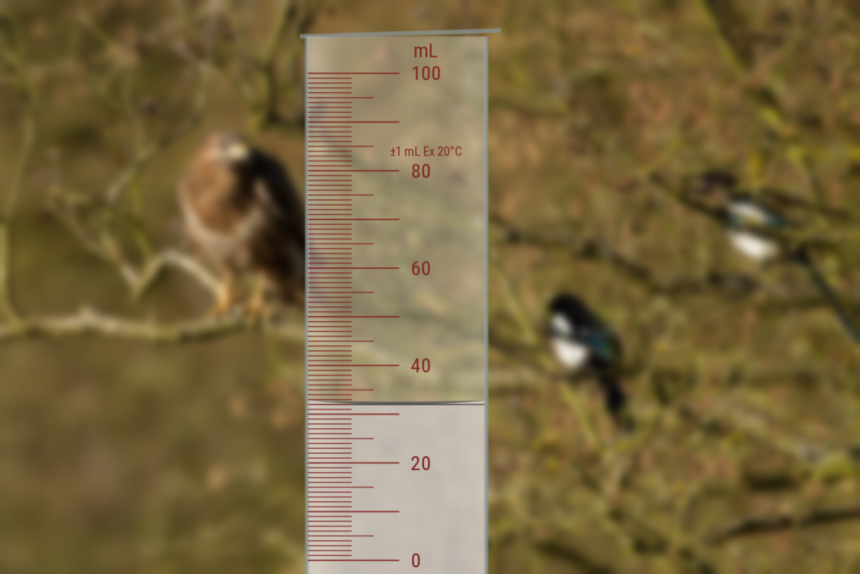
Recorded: value=32 unit=mL
